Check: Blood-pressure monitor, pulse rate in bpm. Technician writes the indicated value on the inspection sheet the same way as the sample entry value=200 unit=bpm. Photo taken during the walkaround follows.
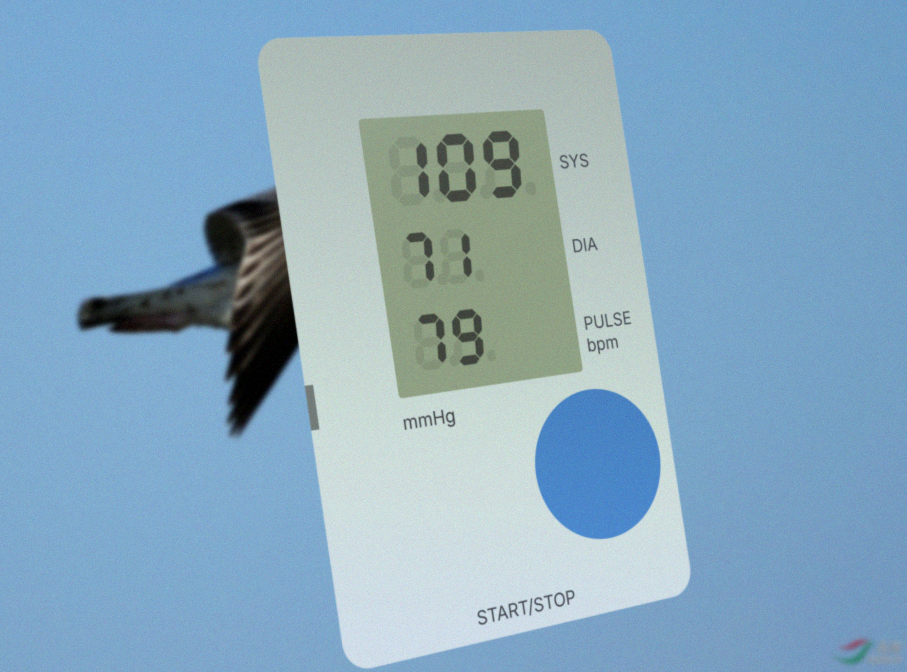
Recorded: value=79 unit=bpm
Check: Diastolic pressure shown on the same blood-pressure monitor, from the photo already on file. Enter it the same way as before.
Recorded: value=71 unit=mmHg
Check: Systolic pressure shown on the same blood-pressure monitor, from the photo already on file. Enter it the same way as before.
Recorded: value=109 unit=mmHg
